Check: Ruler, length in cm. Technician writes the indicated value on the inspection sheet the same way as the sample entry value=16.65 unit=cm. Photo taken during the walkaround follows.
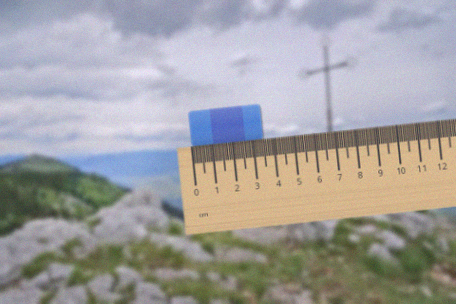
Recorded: value=3.5 unit=cm
